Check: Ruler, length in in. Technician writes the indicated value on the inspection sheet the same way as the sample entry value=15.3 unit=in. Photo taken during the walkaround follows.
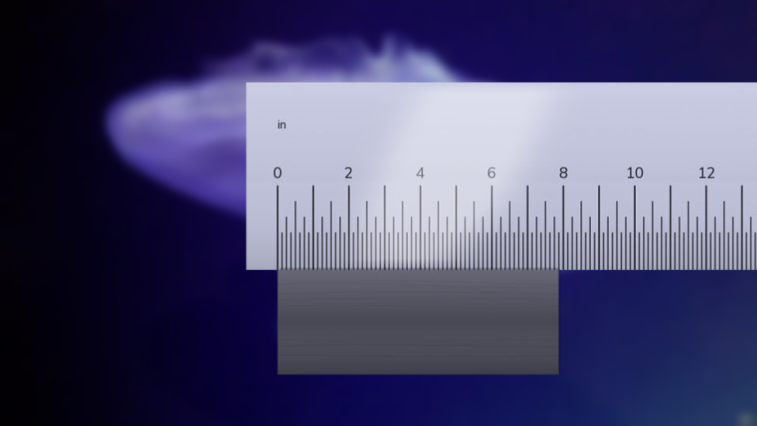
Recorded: value=7.875 unit=in
